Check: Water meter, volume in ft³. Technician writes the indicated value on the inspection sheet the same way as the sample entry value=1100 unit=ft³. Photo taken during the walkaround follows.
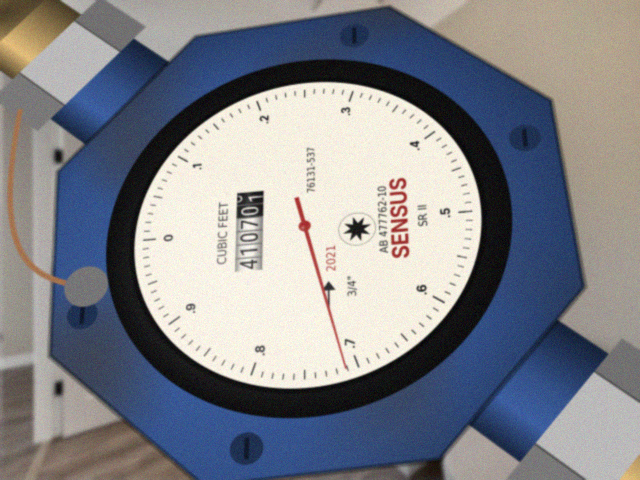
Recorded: value=410700.71 unit=ft³
